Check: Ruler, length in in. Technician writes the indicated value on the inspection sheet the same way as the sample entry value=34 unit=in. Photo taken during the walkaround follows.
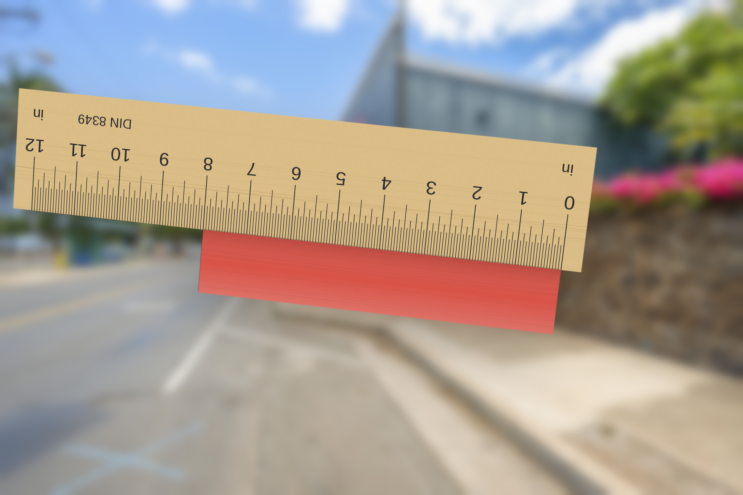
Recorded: value=8 unit=in
